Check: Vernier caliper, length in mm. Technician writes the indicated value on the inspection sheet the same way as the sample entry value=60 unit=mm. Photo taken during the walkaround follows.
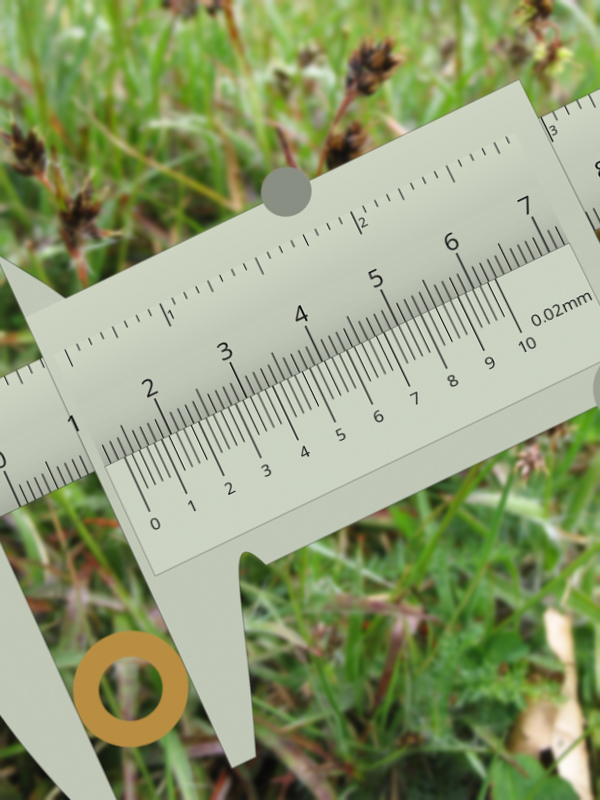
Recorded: value=13.8 unit=mm
